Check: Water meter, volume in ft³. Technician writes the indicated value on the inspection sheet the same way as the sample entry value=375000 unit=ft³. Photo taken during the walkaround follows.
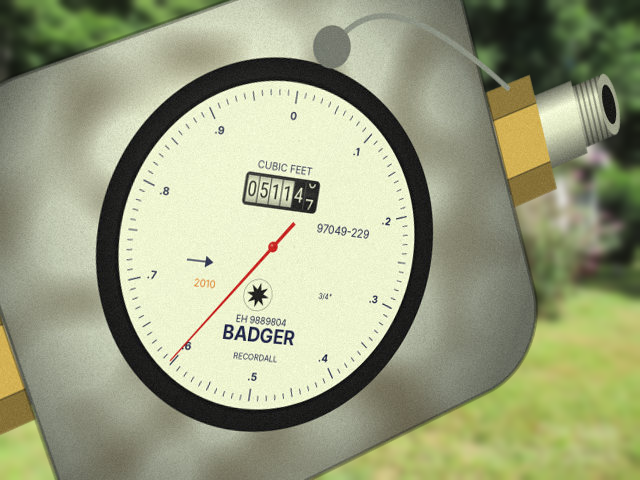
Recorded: value=51146.60 unit=ft³
